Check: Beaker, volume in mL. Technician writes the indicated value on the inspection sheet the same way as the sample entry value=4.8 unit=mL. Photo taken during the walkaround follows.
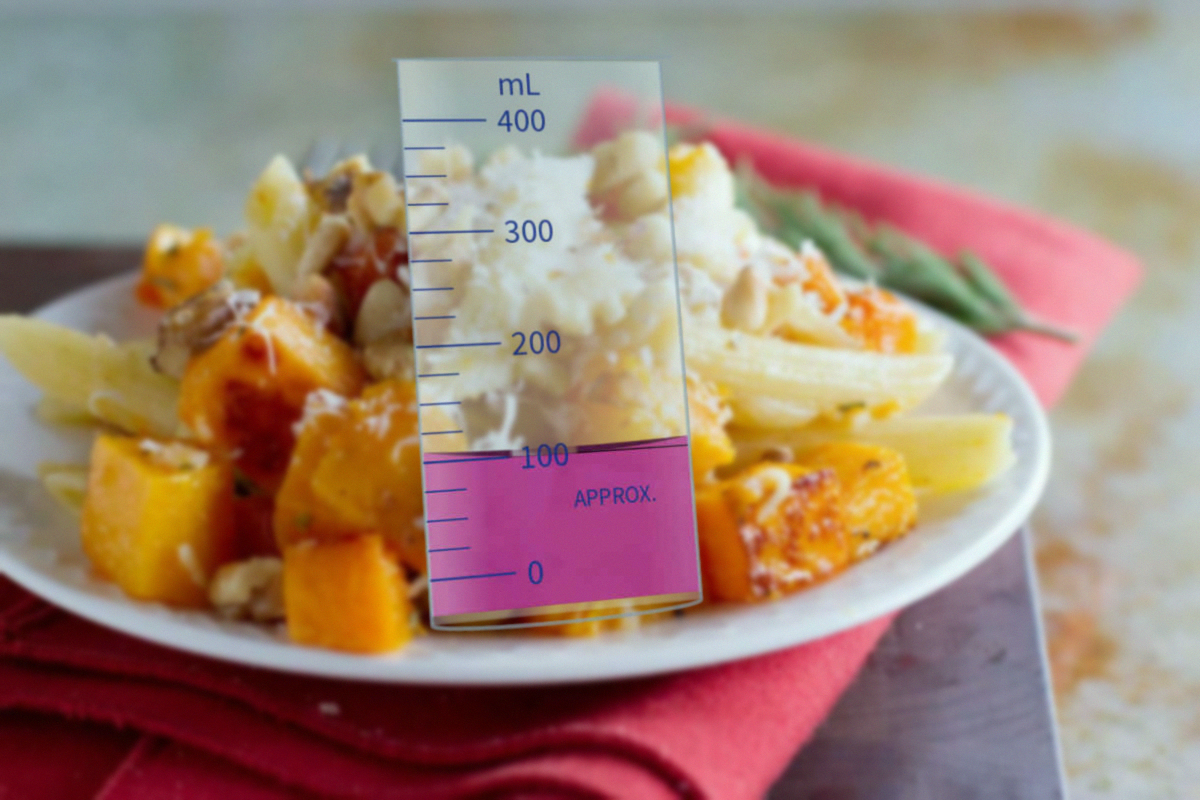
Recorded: value=100 unit=mL
